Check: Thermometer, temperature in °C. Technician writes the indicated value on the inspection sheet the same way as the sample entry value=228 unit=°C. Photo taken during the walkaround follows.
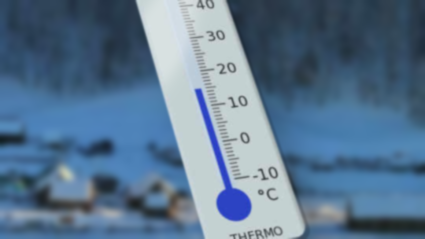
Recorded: value=15 unit=°C
